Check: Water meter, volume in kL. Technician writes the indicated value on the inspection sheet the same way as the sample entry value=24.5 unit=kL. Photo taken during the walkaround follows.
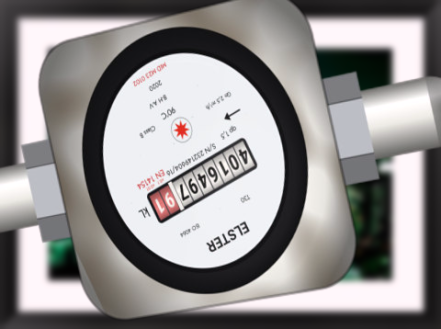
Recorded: value=4016497.91 unit=kL
